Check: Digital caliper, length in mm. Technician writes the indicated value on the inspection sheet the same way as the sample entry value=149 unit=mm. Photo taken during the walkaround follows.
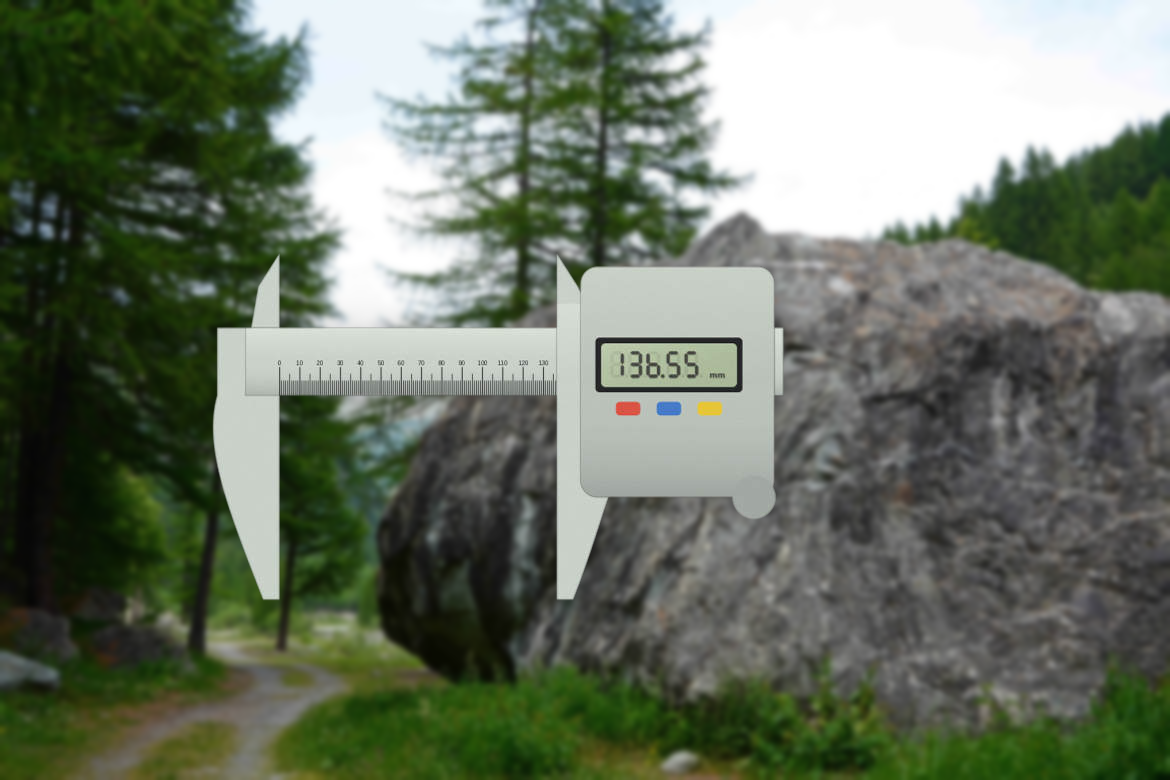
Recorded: value=136.55 unit=mm
